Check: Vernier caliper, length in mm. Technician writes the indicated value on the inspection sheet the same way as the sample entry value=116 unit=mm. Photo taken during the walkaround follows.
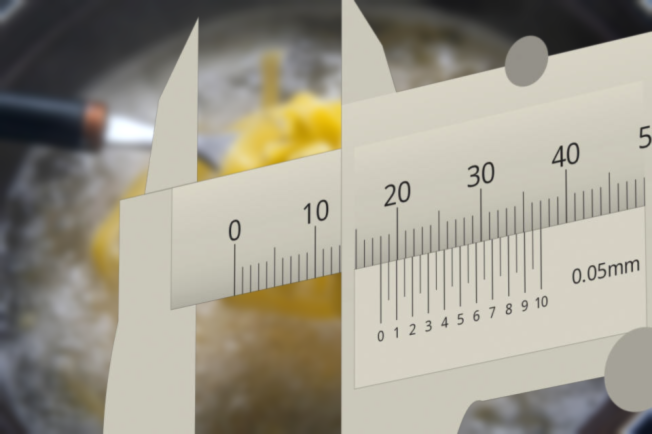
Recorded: value=18.0 unit=mm
